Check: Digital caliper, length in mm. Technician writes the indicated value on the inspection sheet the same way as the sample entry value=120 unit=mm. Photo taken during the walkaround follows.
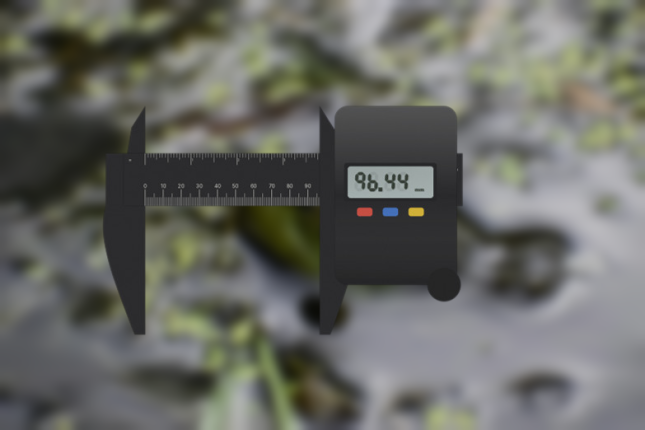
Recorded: value=96.44 unit=mm
